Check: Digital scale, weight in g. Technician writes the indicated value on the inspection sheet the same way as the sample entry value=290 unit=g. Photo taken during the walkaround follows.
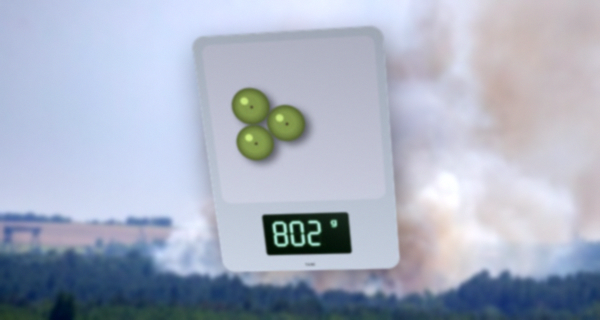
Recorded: value=802 unit=g
